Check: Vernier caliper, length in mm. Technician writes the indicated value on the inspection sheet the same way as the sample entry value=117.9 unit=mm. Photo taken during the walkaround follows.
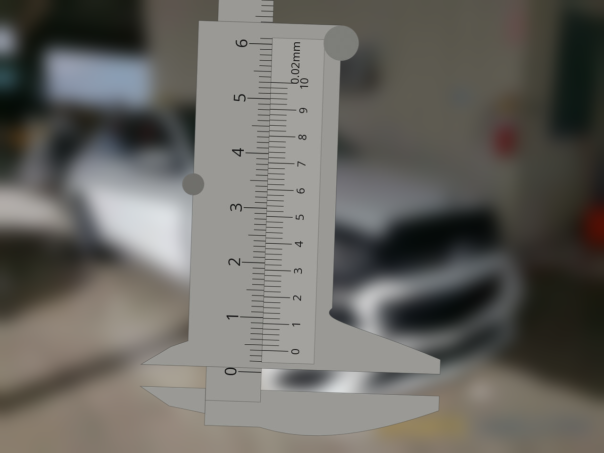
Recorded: value=4.0 unit=mm
